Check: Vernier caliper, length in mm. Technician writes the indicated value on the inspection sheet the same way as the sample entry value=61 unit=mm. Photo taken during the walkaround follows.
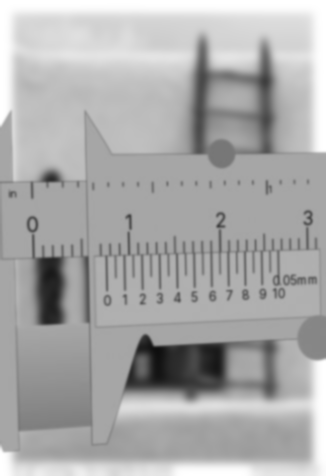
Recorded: value=7.6 unit=mm
